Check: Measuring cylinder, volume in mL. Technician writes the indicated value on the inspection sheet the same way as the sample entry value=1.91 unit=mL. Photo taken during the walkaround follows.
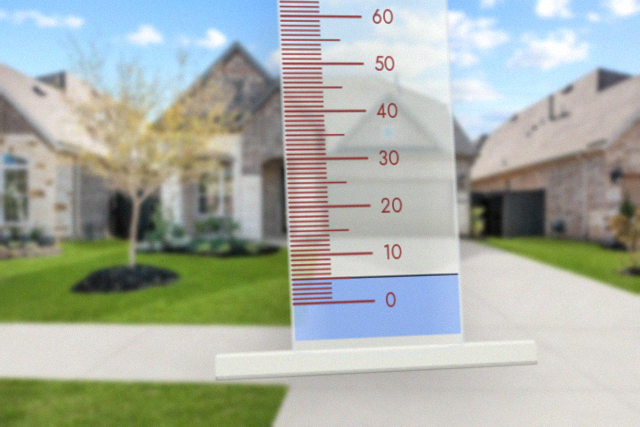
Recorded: value=5 unit=mL
